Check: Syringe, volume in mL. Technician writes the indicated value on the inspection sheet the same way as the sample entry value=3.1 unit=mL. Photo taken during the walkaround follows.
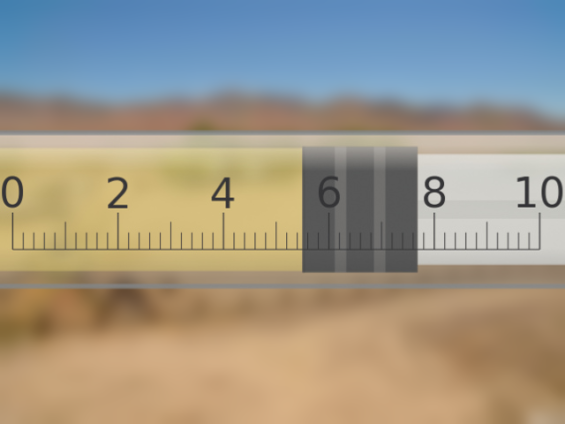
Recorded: value=5.5 unit=mL
